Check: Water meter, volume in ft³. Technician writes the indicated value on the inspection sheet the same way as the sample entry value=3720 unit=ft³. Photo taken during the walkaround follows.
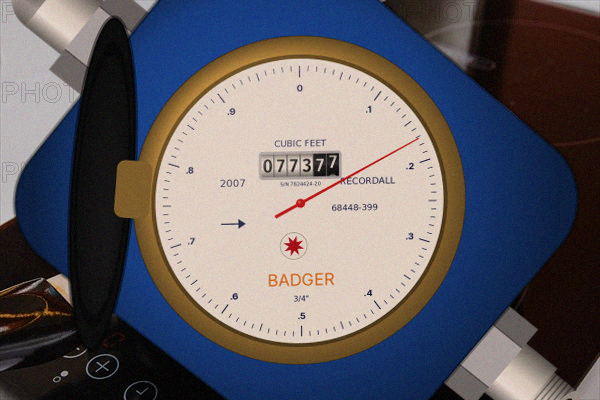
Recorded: value=77377.17 unit=ft³
